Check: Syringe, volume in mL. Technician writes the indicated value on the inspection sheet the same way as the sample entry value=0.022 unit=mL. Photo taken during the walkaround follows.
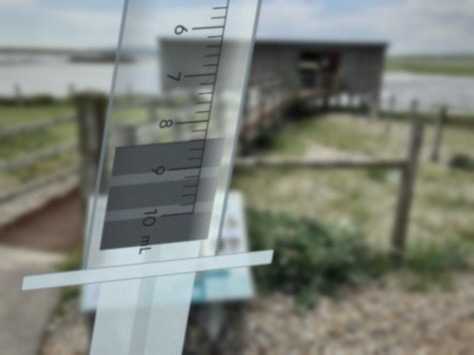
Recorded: value=8.4 unit=mL
